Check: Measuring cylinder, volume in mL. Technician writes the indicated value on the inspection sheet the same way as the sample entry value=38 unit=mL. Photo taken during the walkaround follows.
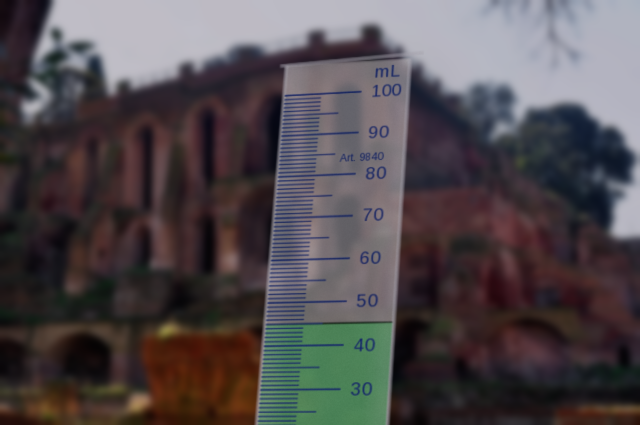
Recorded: value=45 unit=mL
